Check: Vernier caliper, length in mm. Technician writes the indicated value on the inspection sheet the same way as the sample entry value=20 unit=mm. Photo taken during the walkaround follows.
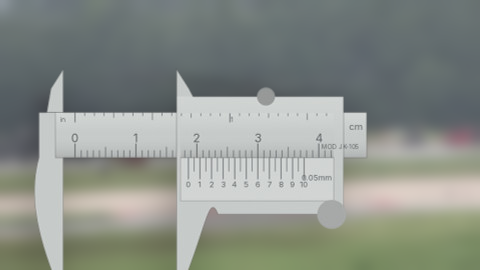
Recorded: value=18.6 unit=mm
